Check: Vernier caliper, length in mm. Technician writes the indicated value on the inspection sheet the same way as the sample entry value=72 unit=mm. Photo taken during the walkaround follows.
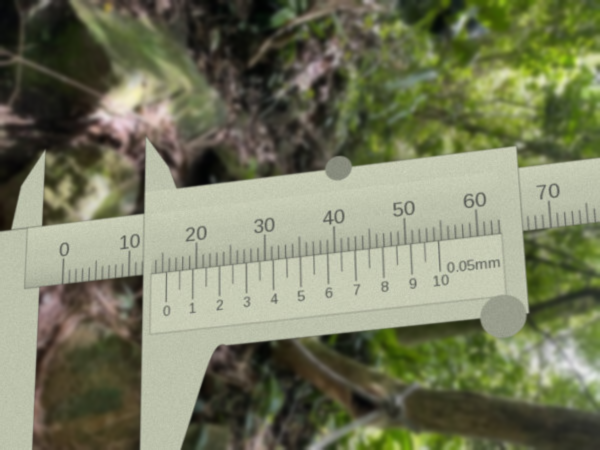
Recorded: value=15.6 unit=mm
